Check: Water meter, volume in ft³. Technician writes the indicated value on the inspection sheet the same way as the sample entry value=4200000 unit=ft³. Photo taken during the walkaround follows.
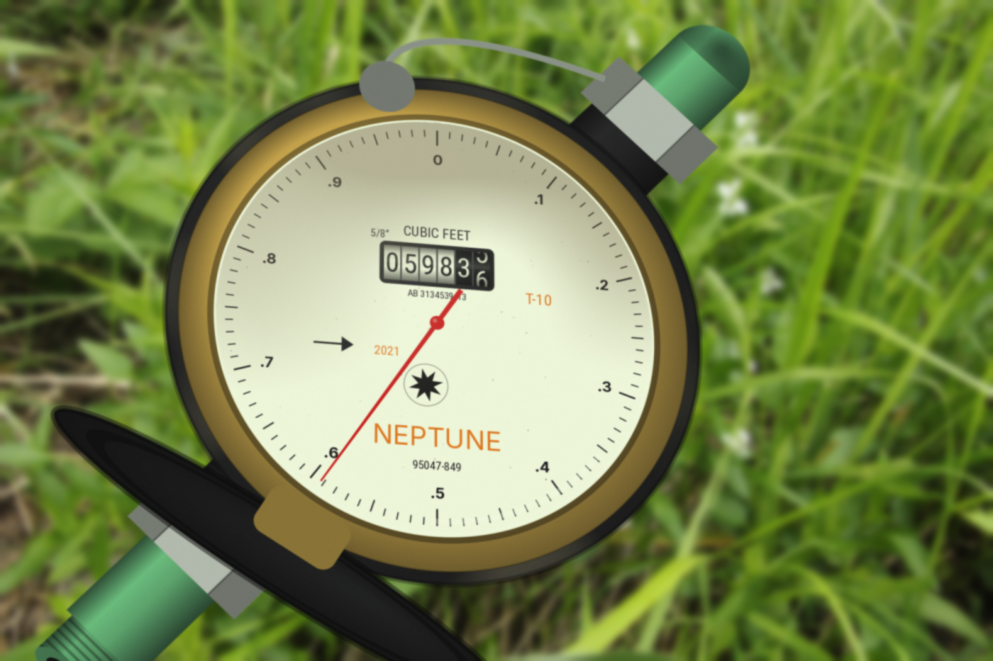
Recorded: value=59835.59 unit=ft³
